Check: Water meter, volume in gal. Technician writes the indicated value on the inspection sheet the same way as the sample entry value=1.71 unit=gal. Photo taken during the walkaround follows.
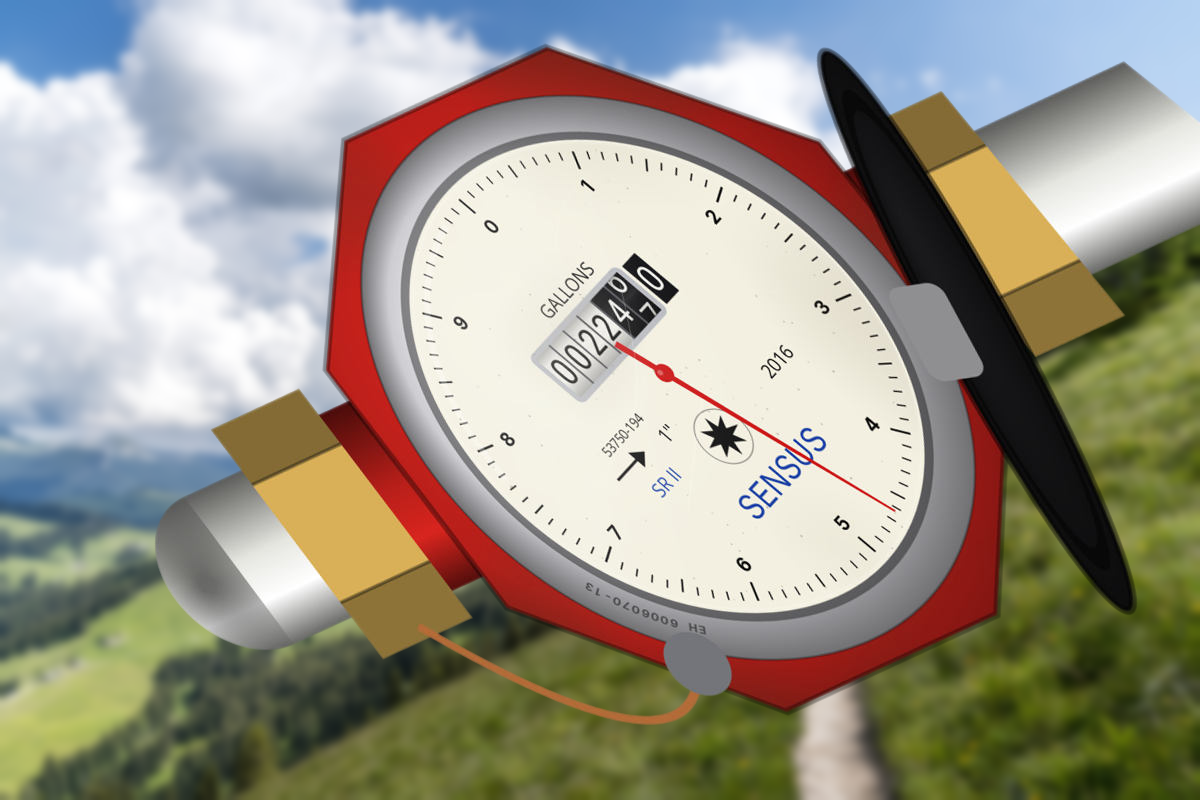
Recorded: value=22464.6 unit=gal
